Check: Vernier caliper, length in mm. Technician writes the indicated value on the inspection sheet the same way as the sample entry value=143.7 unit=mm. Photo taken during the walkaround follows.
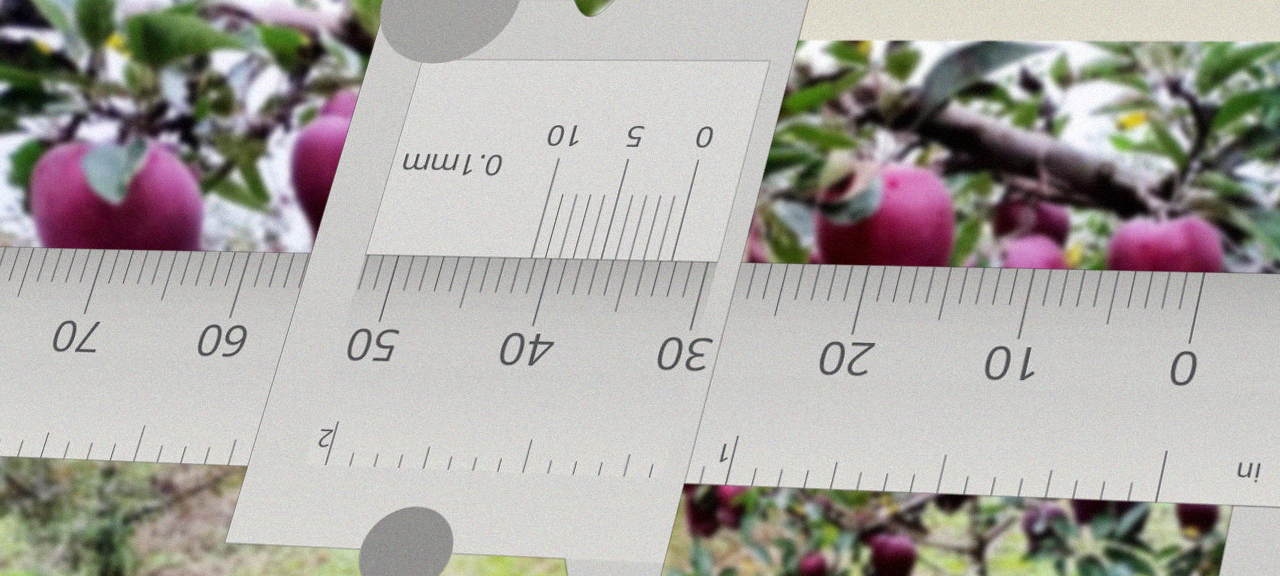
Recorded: value=32.3 unit=mm
